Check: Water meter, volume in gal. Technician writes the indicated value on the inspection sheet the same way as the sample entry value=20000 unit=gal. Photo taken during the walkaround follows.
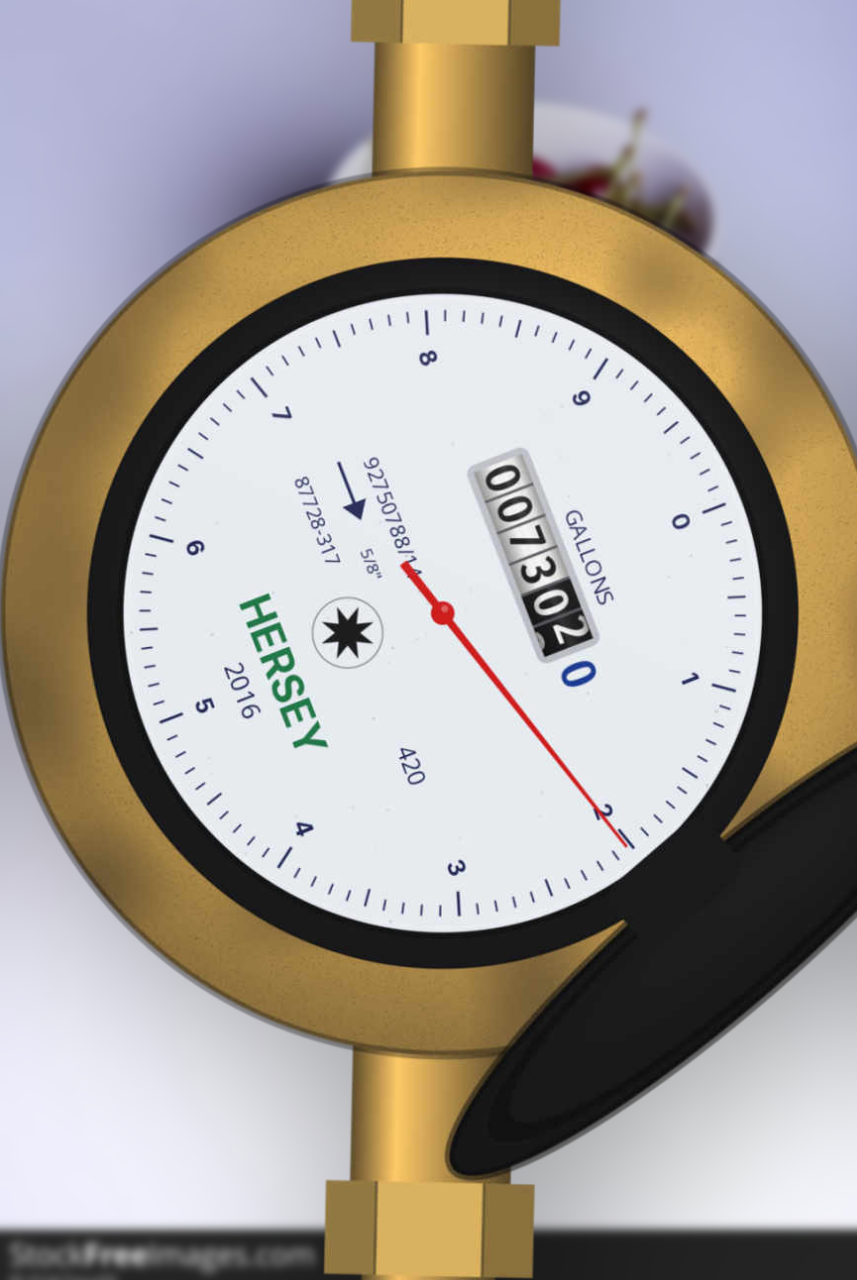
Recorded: value=73022.0 unit=gal
